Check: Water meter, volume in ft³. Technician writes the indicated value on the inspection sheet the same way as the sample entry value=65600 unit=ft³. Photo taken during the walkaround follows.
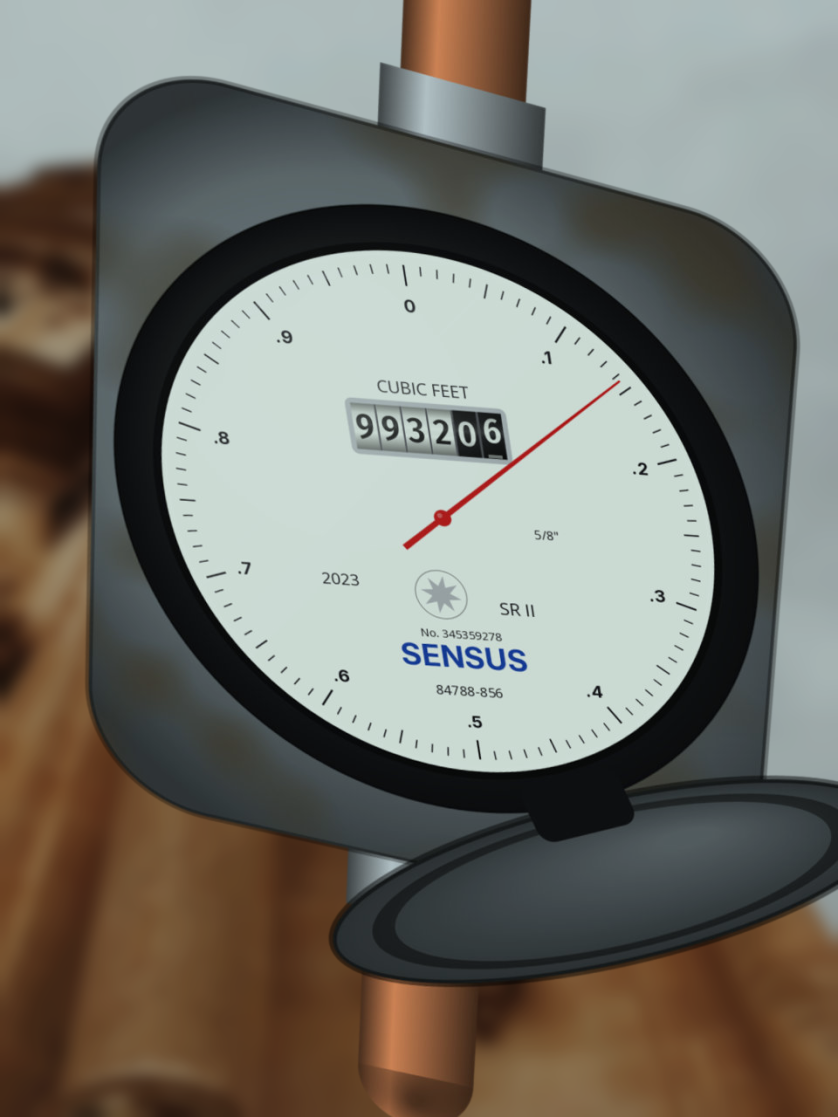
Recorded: value=993206.14 unit=ft³
